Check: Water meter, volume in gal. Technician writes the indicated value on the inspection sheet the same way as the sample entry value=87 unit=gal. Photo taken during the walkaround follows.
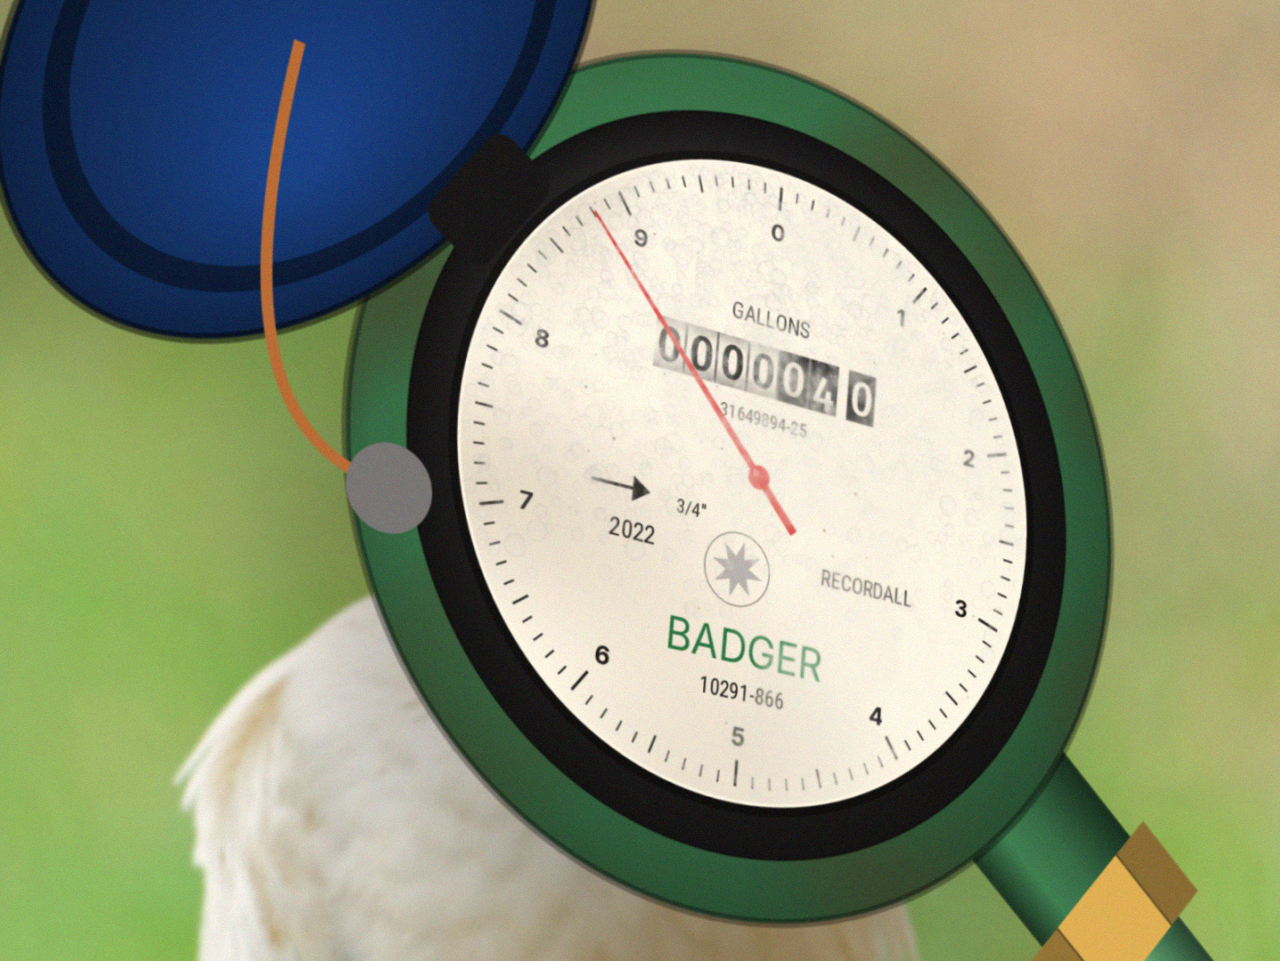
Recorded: value=38.8 unit=gal
